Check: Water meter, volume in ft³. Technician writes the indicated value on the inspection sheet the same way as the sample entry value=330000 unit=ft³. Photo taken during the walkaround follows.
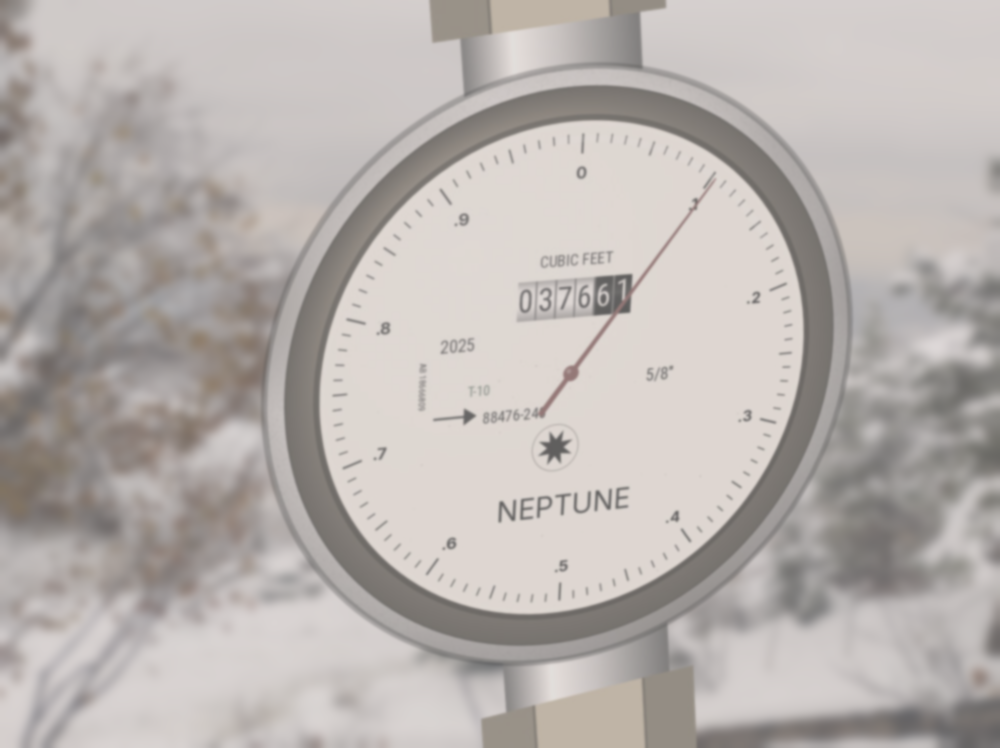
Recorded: value=37661.10 unit=ft³
